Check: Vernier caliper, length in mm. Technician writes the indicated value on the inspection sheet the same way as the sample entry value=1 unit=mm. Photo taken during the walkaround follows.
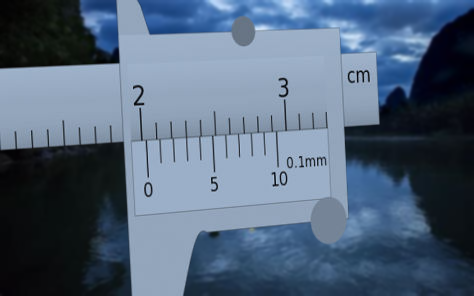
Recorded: value=20.3 unit=mm
